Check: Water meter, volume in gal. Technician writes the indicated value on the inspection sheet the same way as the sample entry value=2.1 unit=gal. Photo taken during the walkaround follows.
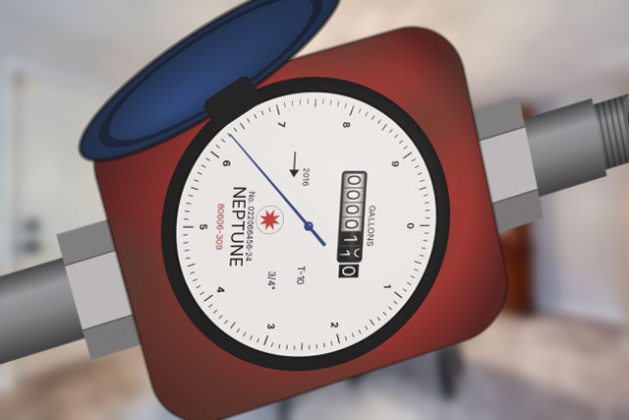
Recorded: value=106.3 unit=gal
